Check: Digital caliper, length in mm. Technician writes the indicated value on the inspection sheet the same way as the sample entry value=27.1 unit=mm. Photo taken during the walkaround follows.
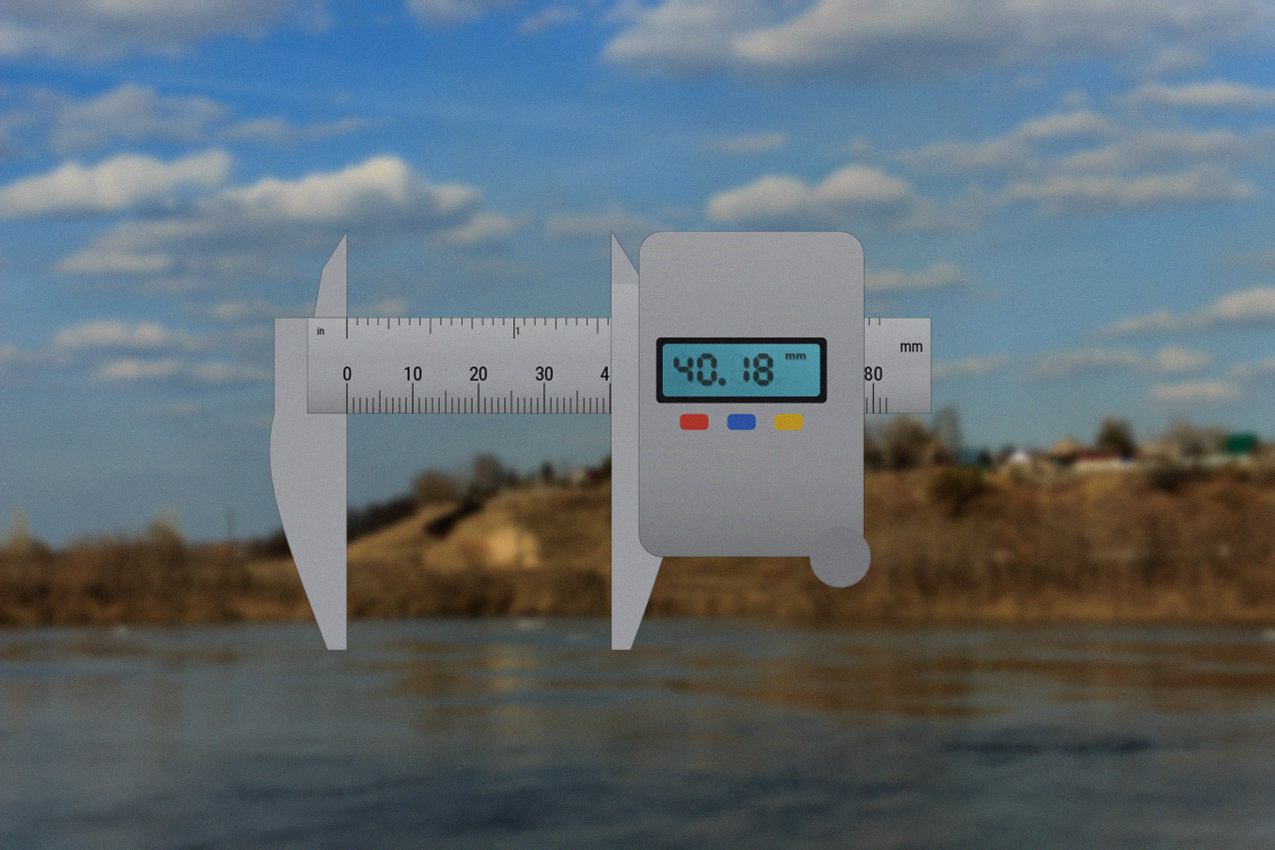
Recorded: value=40.18 unit=mm
